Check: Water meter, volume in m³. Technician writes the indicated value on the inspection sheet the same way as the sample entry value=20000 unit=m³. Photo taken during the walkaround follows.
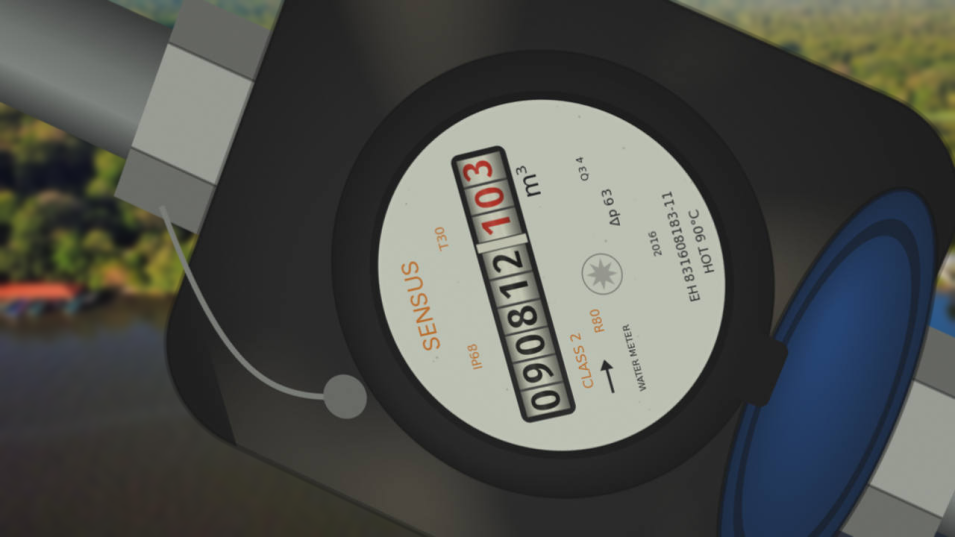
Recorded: value=90812.103 unit=m³
